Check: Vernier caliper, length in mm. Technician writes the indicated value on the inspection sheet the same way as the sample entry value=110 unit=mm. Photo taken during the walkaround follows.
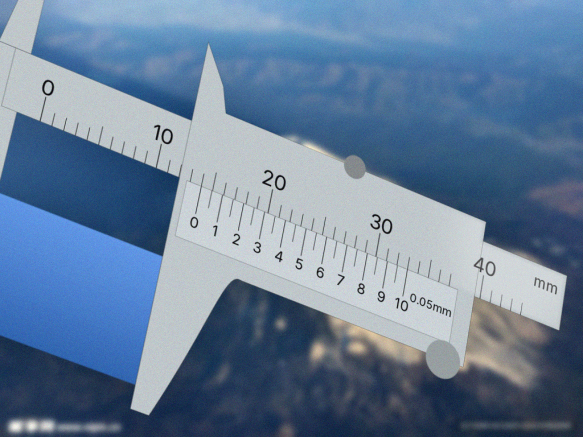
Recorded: value=14.0 unit=mm
